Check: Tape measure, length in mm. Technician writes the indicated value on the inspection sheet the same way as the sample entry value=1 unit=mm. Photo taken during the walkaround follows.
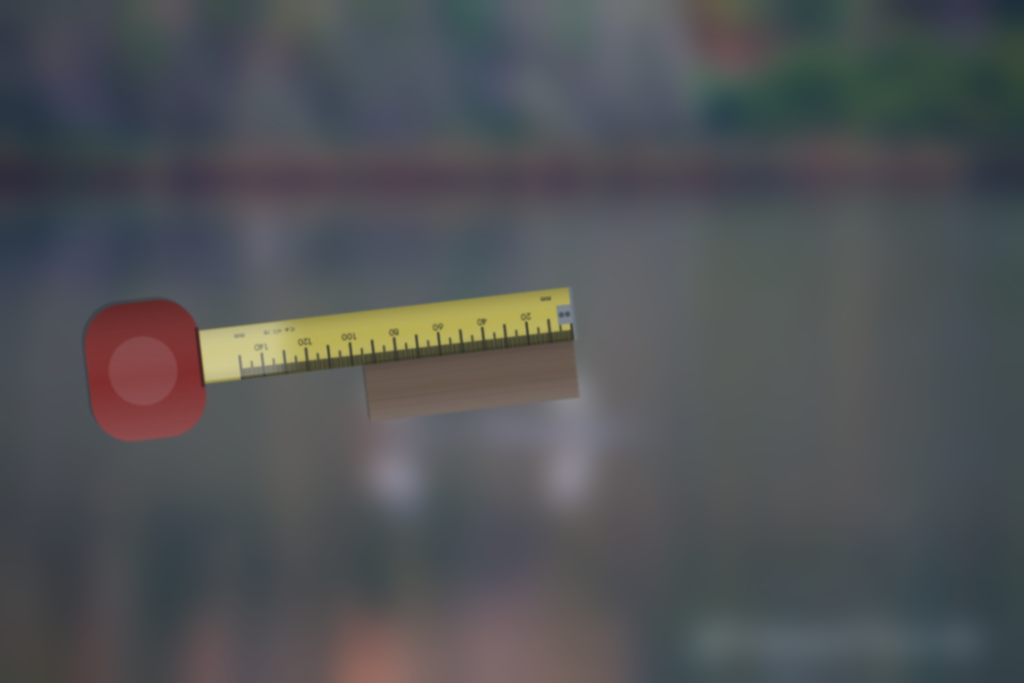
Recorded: value=95 unit=mm
